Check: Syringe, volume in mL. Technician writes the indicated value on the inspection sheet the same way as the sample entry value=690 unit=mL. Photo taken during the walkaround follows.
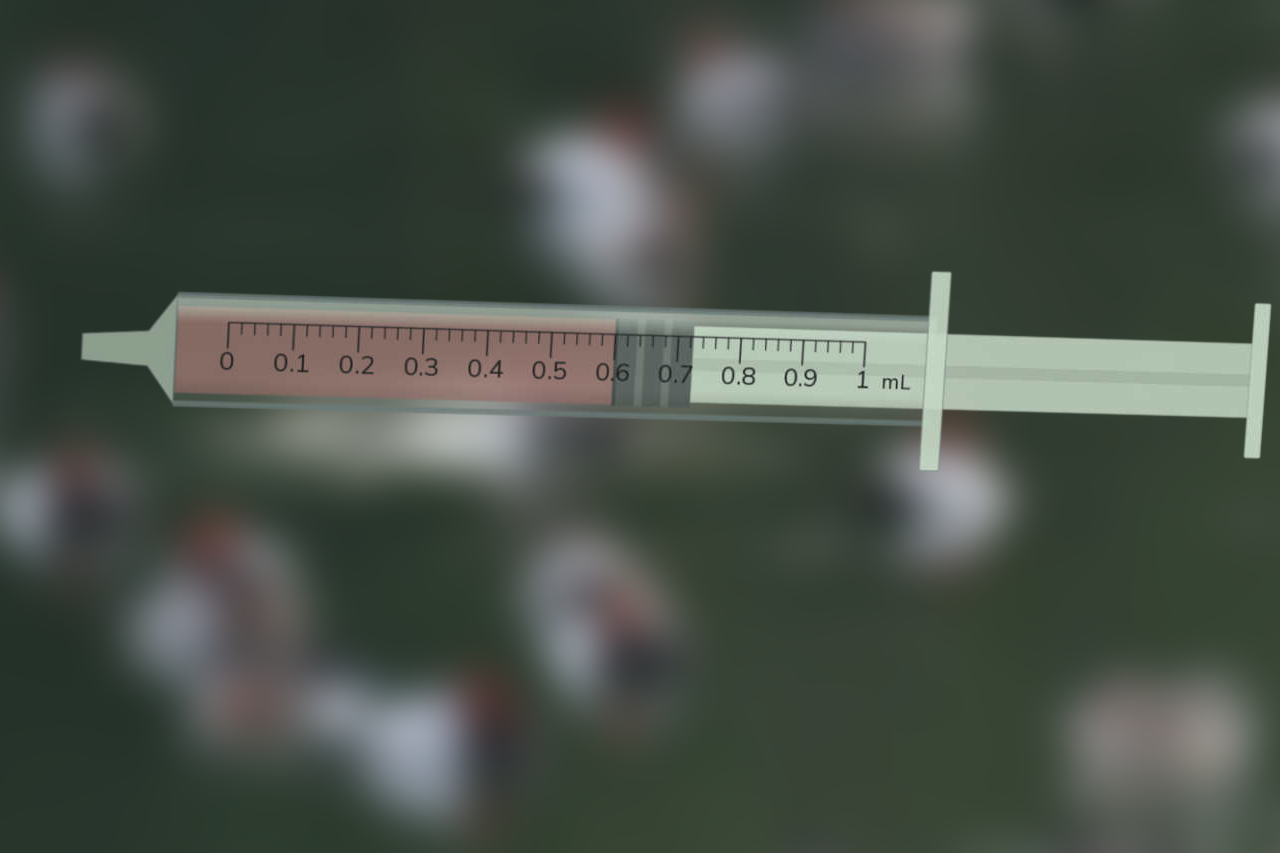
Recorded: value=0.6 unit=mL
